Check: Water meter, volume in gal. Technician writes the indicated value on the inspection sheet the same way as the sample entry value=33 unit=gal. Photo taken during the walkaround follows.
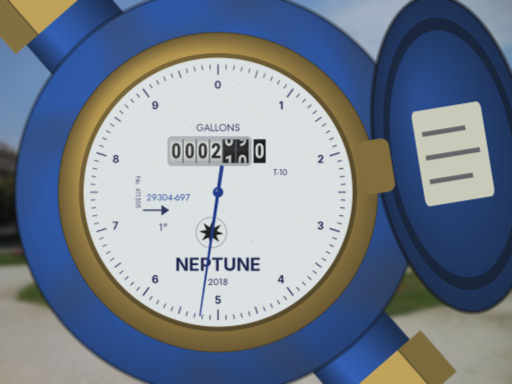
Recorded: value=2095.2 unit=gal
